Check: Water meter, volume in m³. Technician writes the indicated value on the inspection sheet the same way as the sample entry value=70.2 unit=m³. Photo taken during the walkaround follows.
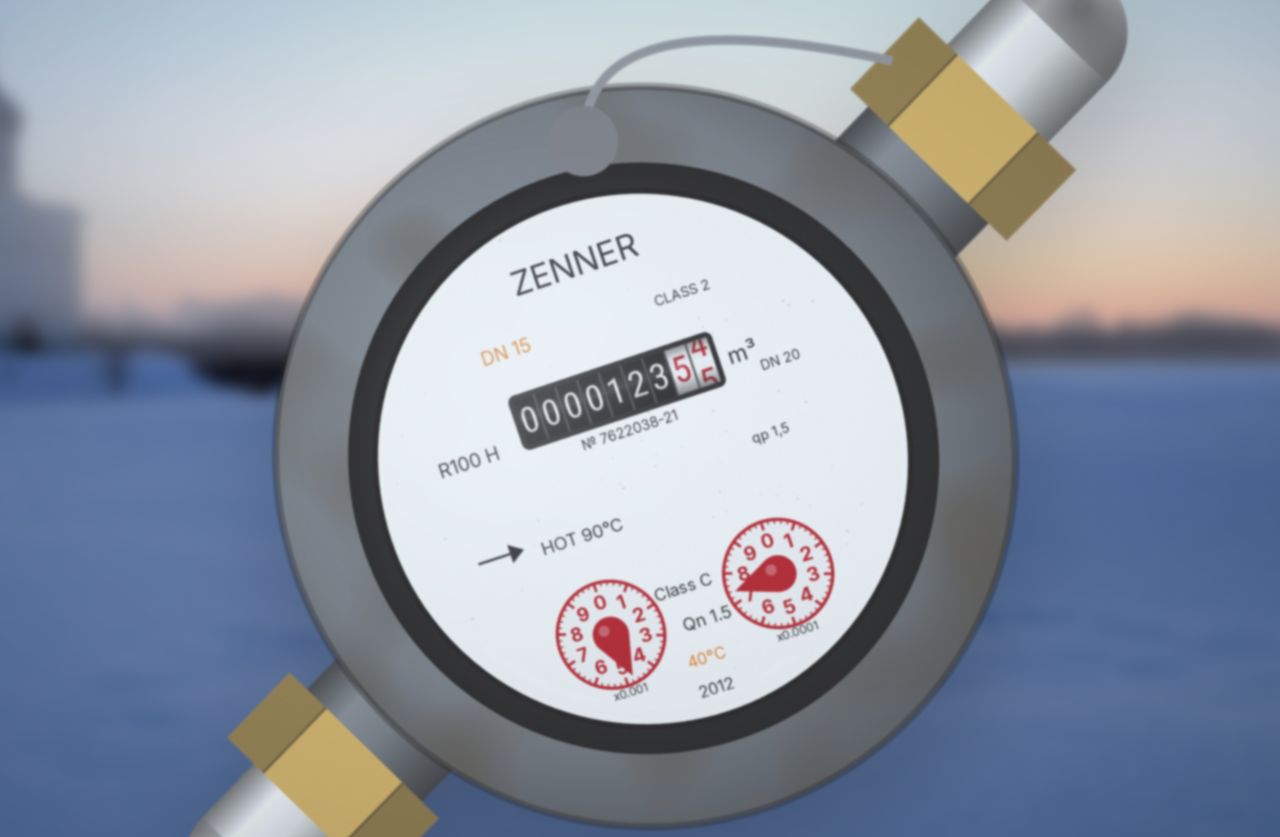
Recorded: value=123.5447 unit=m³
